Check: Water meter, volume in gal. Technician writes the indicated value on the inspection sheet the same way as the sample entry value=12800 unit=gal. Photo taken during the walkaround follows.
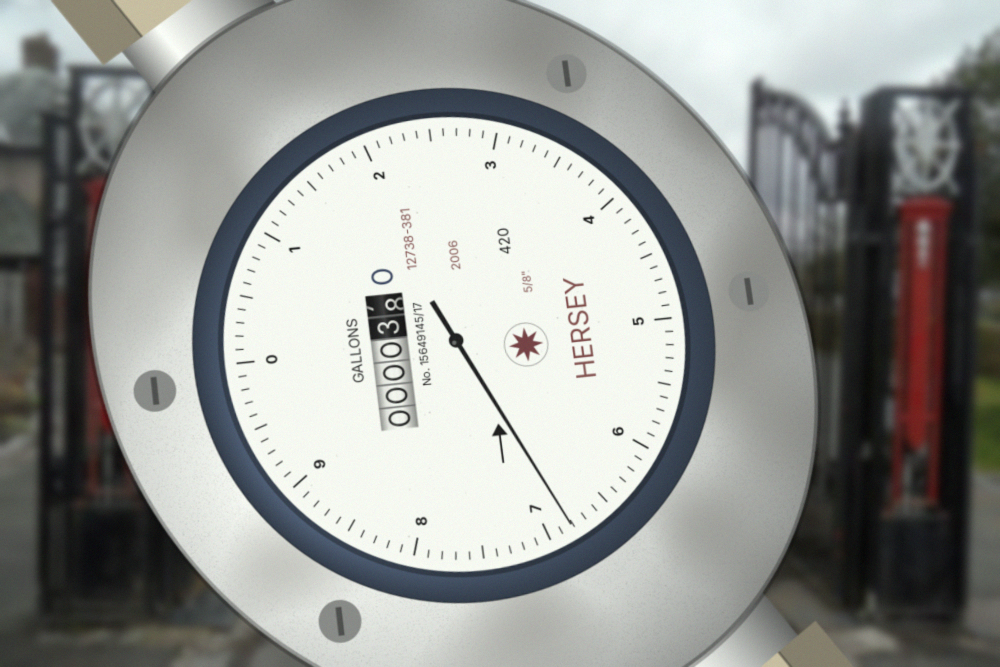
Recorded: value=376.8 unit=gal
